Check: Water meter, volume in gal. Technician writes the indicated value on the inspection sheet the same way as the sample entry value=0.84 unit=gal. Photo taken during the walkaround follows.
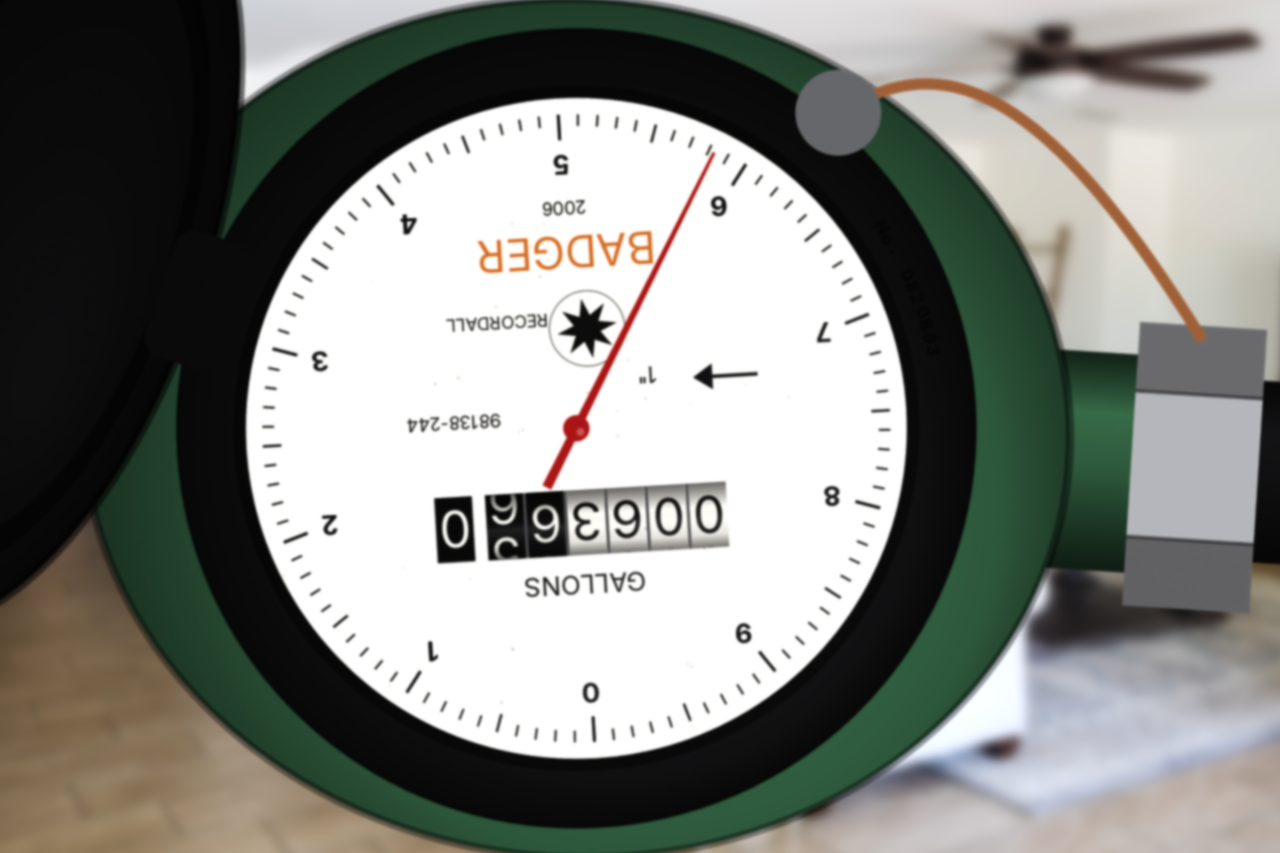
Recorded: value=63655.8 unit=gal
